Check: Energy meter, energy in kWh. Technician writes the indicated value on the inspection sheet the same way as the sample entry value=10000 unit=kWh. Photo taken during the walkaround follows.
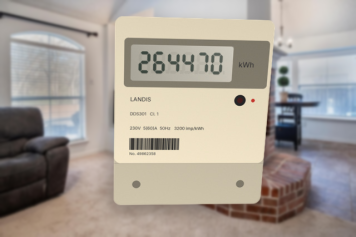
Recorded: value=264470 unit=kWh
